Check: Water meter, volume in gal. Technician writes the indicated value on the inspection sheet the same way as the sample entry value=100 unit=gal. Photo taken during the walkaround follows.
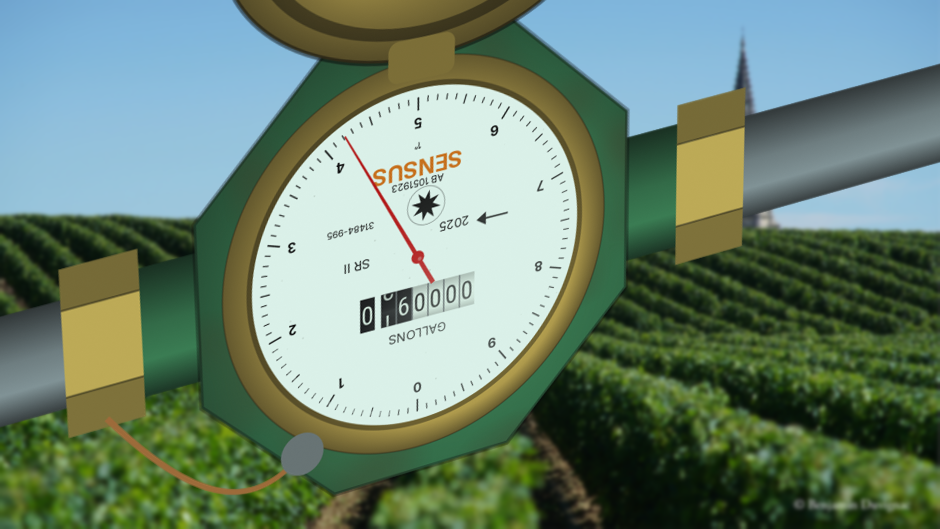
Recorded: value=914.2 unit=gal
